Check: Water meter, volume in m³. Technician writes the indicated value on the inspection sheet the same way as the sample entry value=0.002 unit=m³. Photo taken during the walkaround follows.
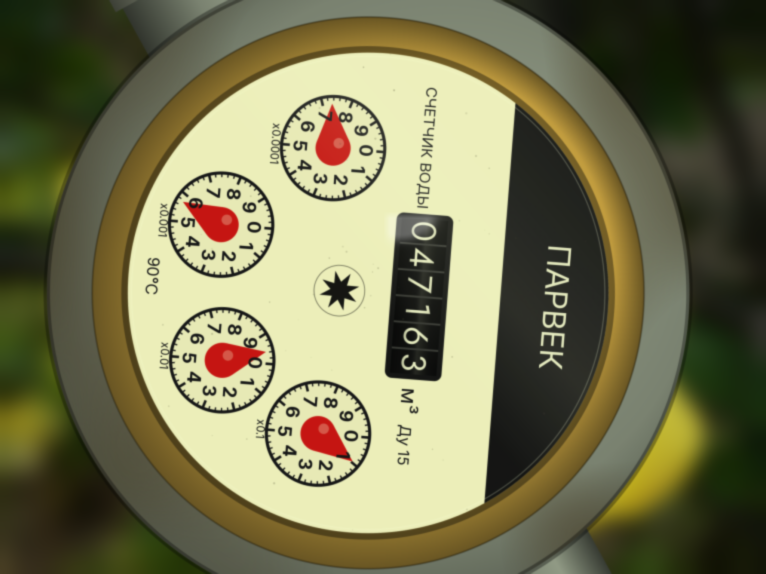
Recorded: value=47163.0957 unit=m³
